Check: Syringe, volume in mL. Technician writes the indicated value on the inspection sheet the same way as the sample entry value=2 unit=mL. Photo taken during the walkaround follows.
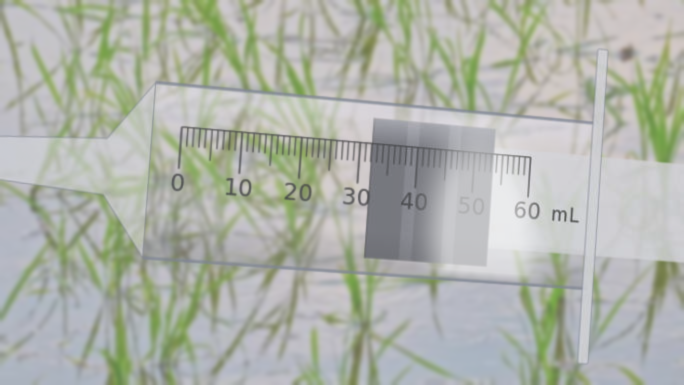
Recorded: value=32 unit=mL
